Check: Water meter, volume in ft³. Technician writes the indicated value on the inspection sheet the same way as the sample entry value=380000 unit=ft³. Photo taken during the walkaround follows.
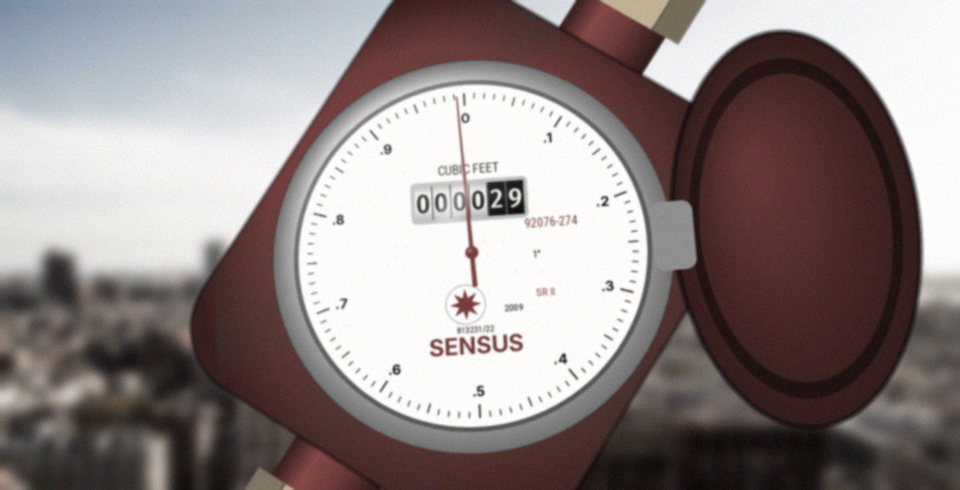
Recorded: value=28.99 unit=ft³
